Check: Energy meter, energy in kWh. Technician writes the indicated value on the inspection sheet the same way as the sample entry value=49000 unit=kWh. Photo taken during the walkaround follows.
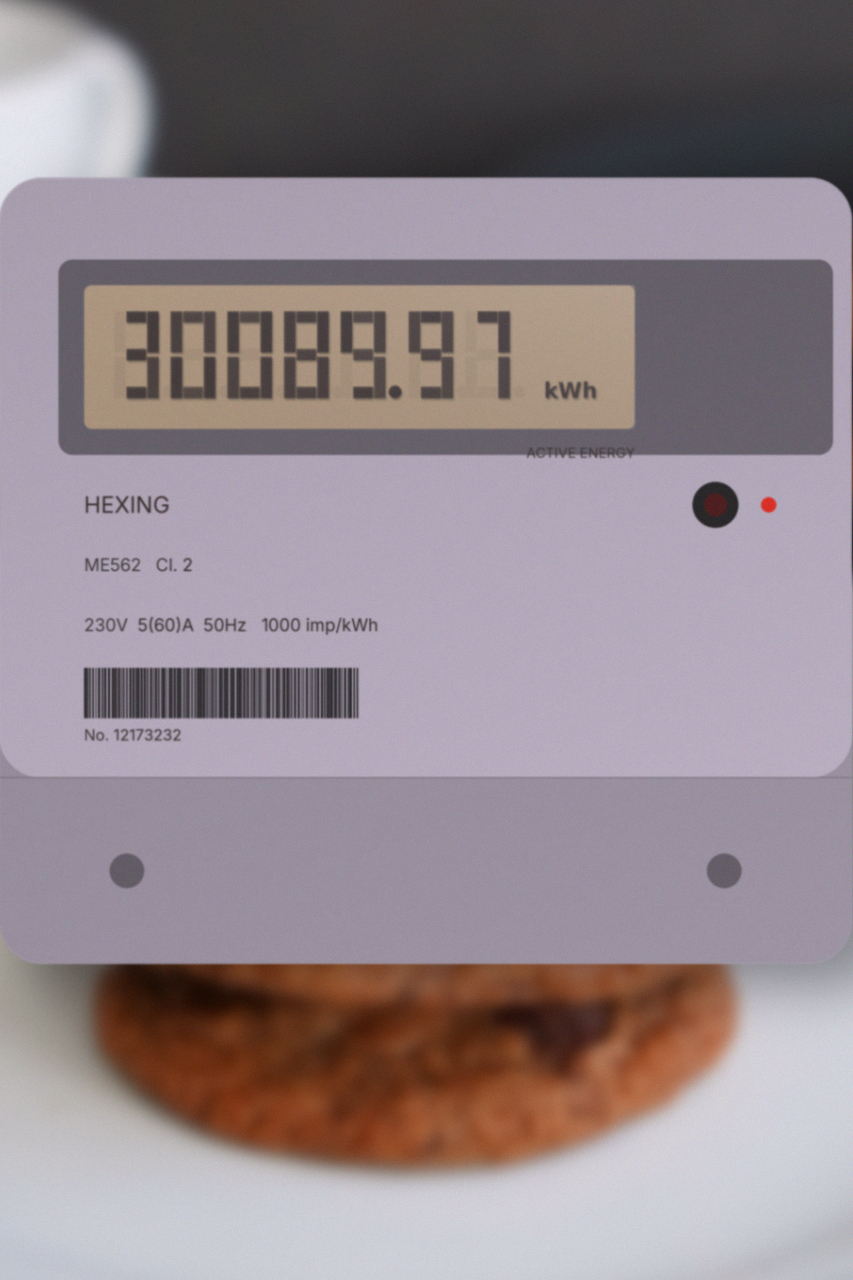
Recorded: value=30089.97 unit=kWh
